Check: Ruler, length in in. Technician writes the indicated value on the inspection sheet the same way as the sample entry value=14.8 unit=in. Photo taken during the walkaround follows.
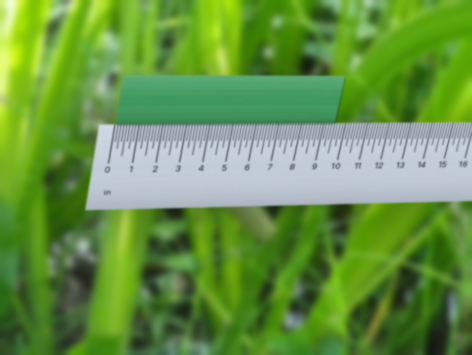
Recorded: value=9.5 unit=in
